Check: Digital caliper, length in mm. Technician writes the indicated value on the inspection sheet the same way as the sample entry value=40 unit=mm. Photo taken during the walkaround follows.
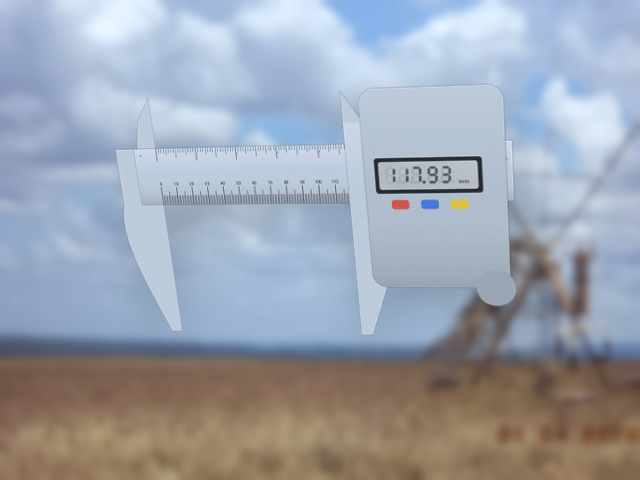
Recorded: value=117.93 unit=mm
